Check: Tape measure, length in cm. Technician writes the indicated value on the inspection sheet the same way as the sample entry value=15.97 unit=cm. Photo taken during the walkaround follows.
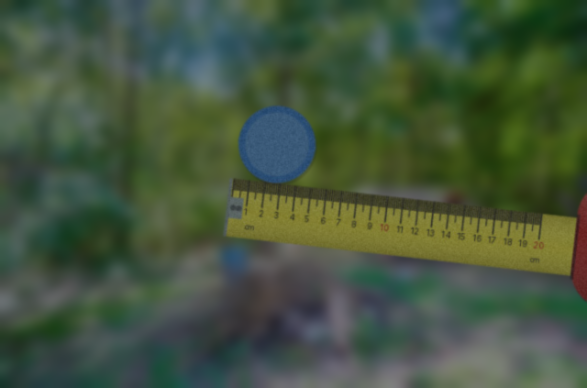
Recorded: value=5 unit=cm
